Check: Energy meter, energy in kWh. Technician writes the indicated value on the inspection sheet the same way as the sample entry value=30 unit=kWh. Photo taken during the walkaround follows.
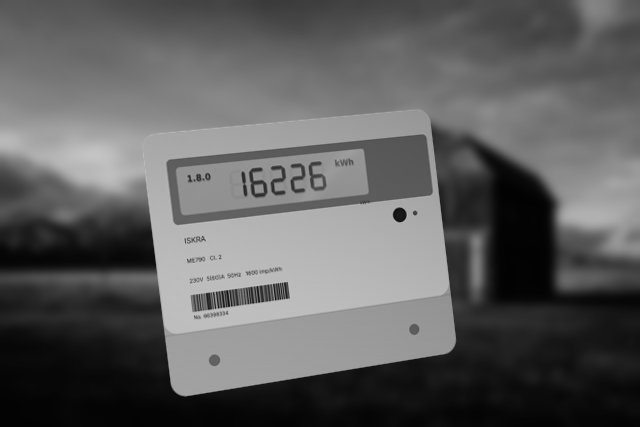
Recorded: value=16226 unit=kWh
